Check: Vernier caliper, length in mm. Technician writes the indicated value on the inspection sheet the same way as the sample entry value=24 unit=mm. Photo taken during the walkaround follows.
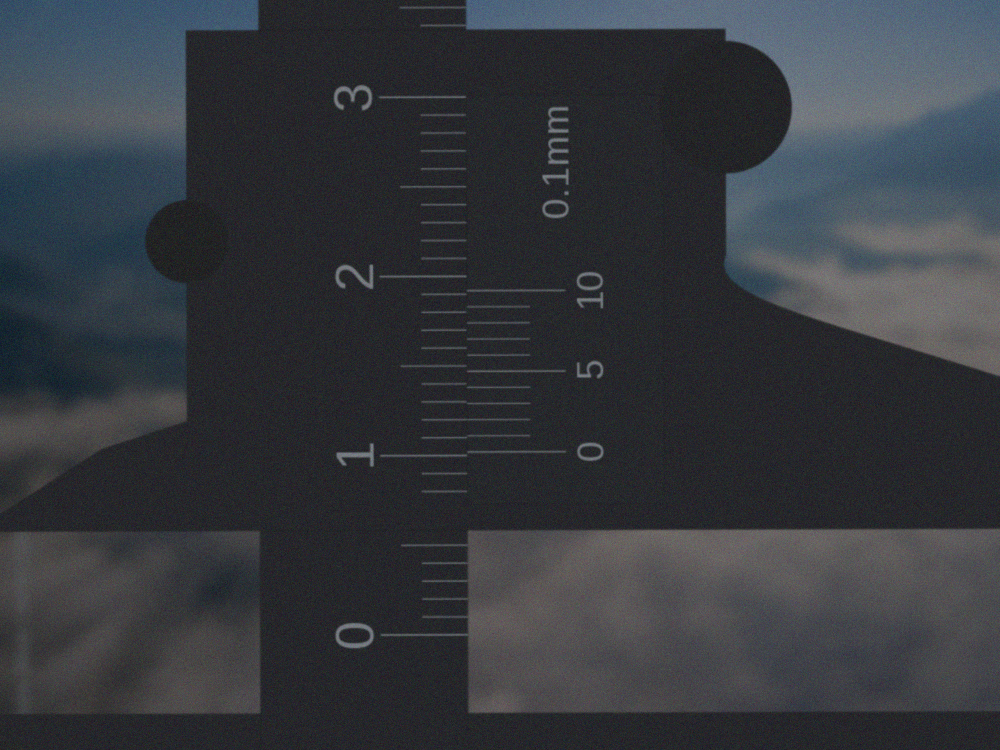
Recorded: value=10.2 unit=mm
